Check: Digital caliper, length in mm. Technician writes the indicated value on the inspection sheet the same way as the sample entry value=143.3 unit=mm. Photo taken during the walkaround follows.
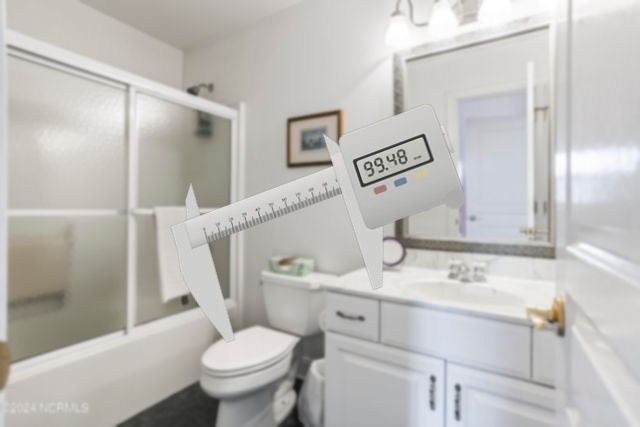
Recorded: value=99.48 unit=mm
